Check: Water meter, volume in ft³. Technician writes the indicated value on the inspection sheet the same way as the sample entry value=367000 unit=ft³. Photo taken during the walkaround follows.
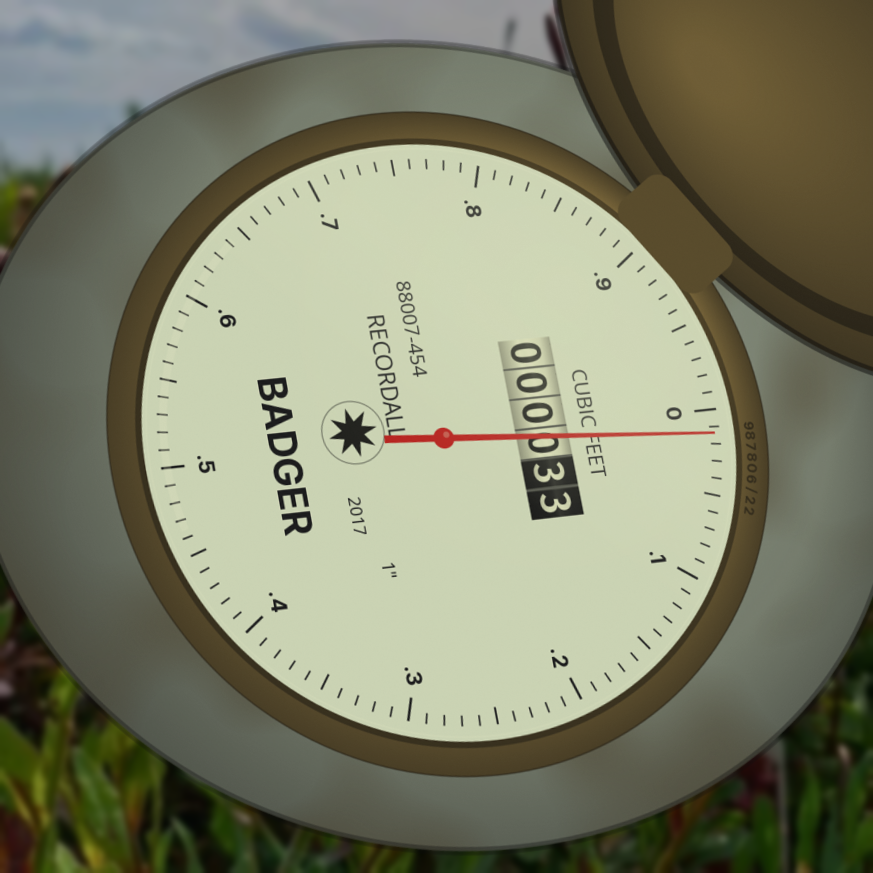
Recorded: value=33.01 unit=ft³
